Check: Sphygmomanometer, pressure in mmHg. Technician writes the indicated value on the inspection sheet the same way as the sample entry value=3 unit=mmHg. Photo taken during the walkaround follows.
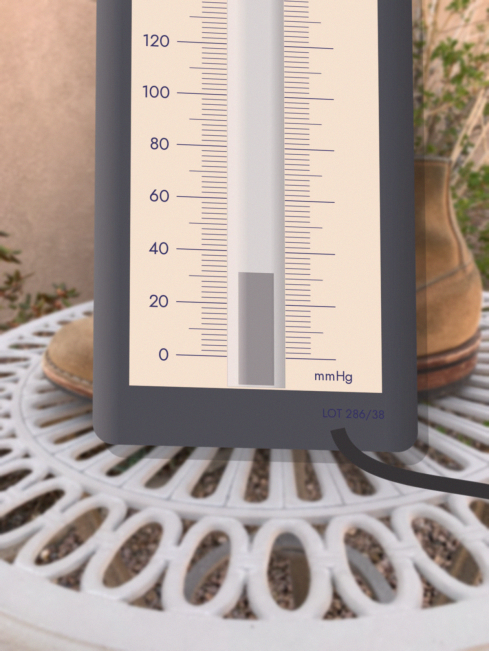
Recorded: value=32 unit=mmHg
